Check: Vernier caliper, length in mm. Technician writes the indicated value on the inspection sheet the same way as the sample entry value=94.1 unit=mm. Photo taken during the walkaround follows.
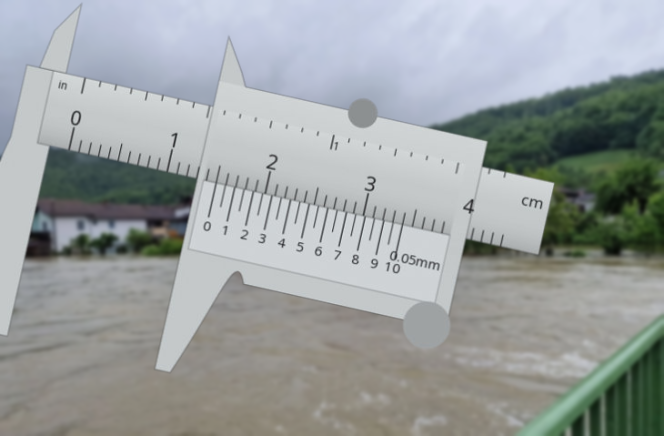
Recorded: value=15.0 unit=mm
